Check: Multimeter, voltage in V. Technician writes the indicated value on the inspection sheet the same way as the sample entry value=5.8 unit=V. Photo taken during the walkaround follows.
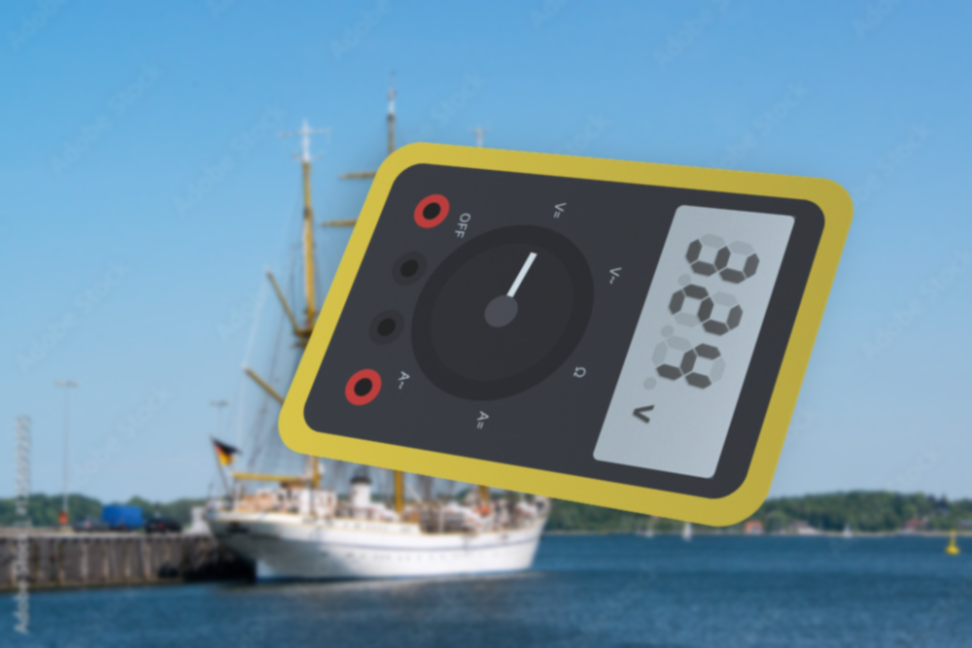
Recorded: value=324 unit=V
